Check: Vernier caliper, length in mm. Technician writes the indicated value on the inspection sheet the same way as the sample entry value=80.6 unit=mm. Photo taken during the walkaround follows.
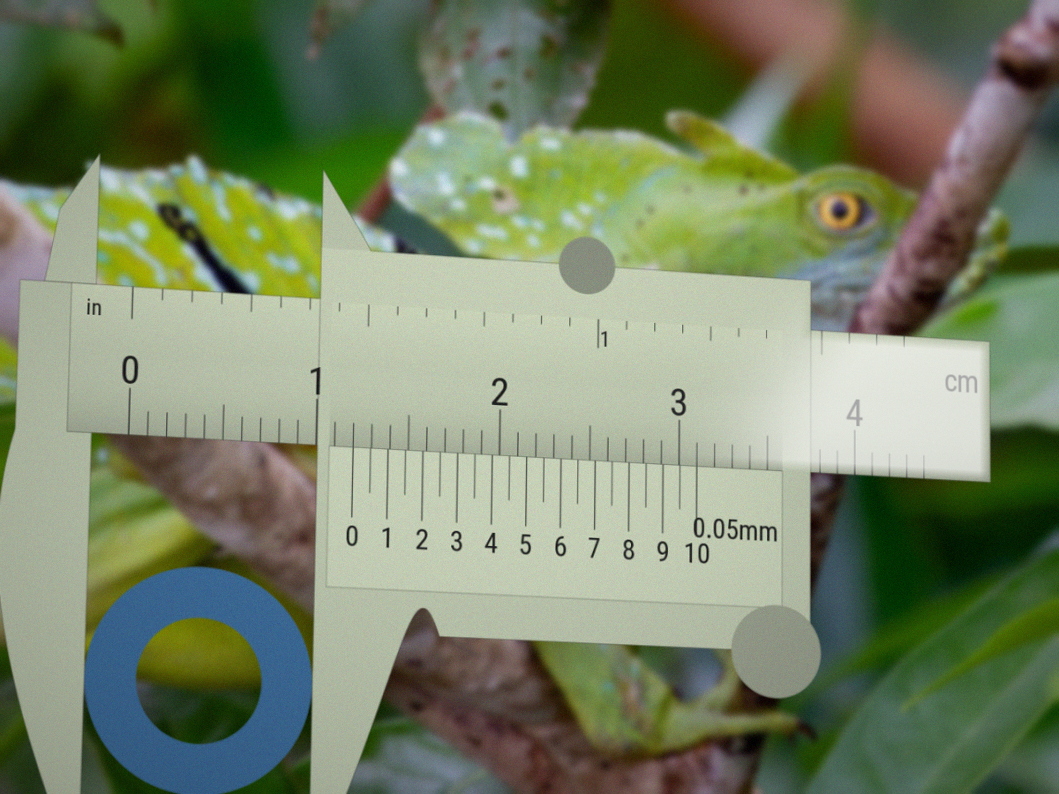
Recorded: value=12.0 unit=mm
